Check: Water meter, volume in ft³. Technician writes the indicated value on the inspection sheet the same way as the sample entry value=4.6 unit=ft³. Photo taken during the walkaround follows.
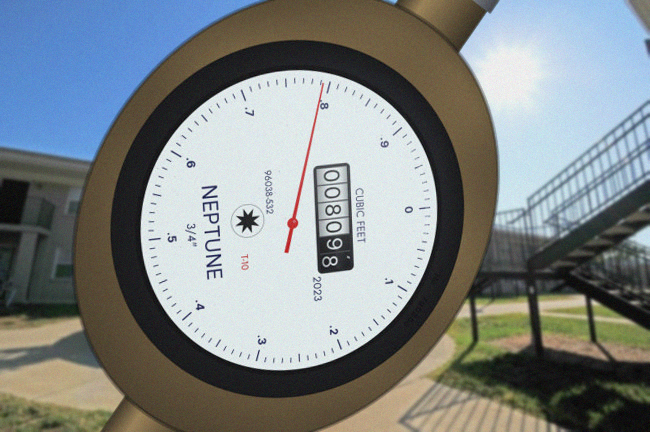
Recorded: value=8097.79 unit=ft³
